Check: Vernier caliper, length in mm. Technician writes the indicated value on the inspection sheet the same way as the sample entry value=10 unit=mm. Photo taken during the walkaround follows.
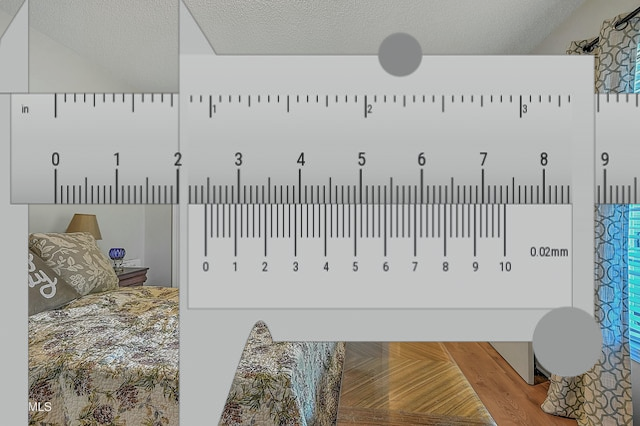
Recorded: value=24.6 unit=mm
